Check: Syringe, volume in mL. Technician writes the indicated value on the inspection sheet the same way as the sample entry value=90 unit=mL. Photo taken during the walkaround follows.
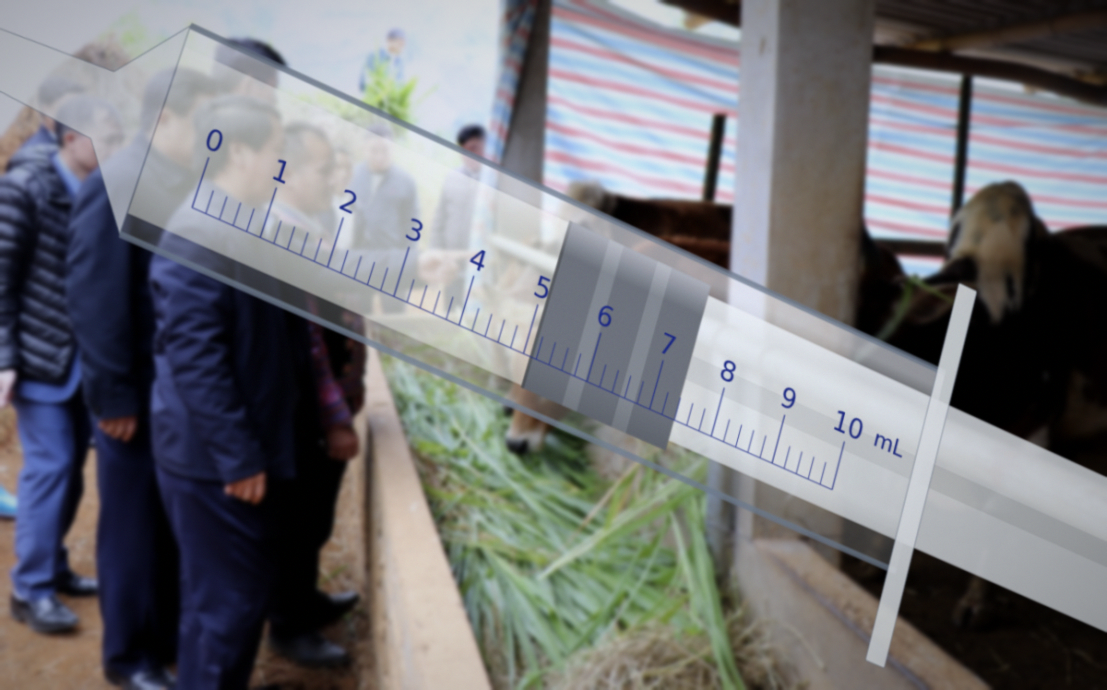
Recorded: value=5.1 unit=mL
